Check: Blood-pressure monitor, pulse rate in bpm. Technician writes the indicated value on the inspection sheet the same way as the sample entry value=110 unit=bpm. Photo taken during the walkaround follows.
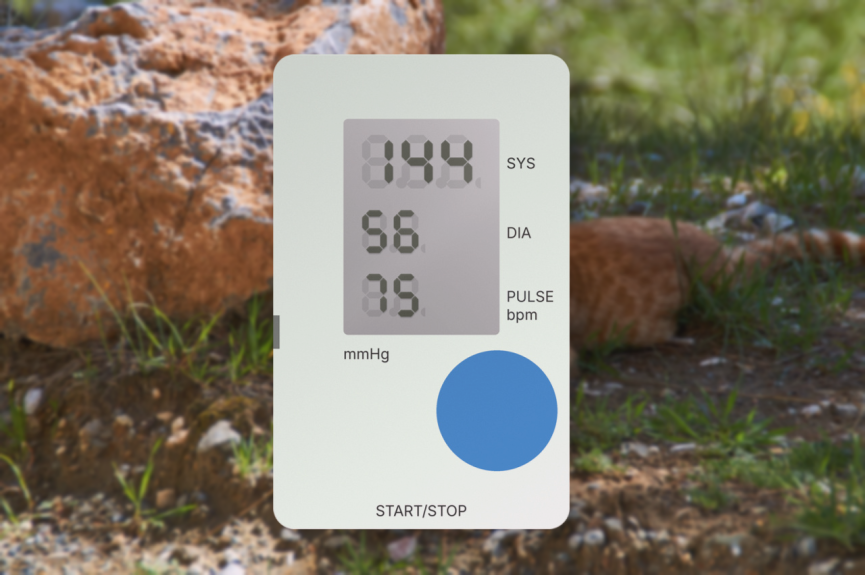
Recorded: value=75 unit=bpm
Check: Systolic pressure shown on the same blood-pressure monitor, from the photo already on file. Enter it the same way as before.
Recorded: value=144 unit=mmHg
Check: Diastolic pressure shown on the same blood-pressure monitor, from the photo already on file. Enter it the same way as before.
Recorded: value=56 unit=mmHg
